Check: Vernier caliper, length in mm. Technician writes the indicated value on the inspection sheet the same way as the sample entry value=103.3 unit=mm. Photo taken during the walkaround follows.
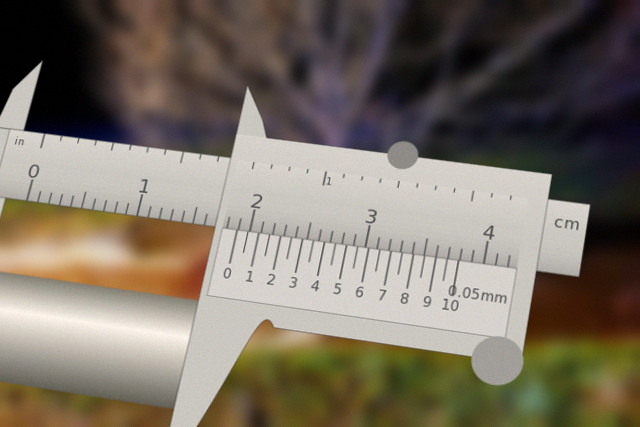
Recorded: value=18.9 unit=mm
